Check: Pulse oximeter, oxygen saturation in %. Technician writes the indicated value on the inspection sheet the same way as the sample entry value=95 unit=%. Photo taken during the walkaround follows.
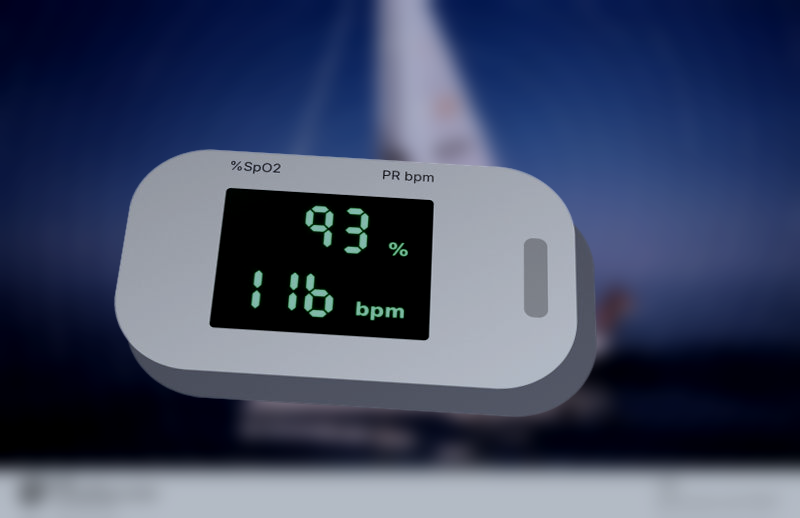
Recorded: value=93 unit=%
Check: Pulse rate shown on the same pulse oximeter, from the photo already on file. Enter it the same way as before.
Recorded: value=116 unit=bpm
